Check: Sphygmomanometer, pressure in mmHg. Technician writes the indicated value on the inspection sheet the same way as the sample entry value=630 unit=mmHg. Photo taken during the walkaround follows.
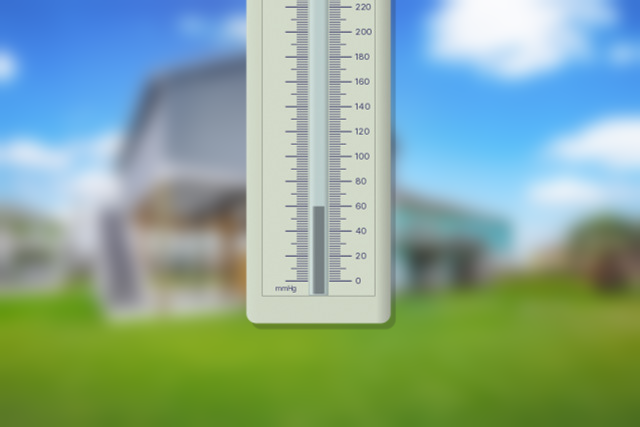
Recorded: value=60 unit=mmHg
